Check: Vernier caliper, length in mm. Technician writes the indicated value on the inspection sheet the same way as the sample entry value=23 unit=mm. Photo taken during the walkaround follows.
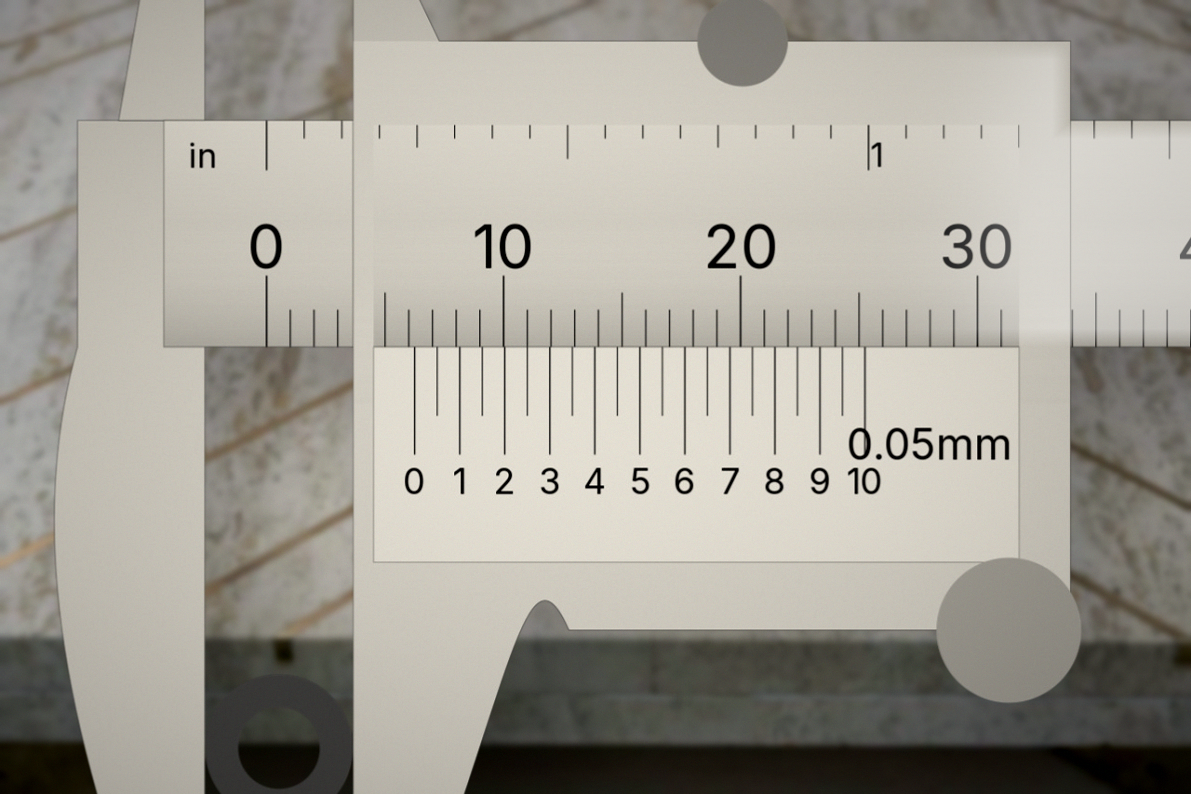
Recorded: value=6.25 unit=mm
